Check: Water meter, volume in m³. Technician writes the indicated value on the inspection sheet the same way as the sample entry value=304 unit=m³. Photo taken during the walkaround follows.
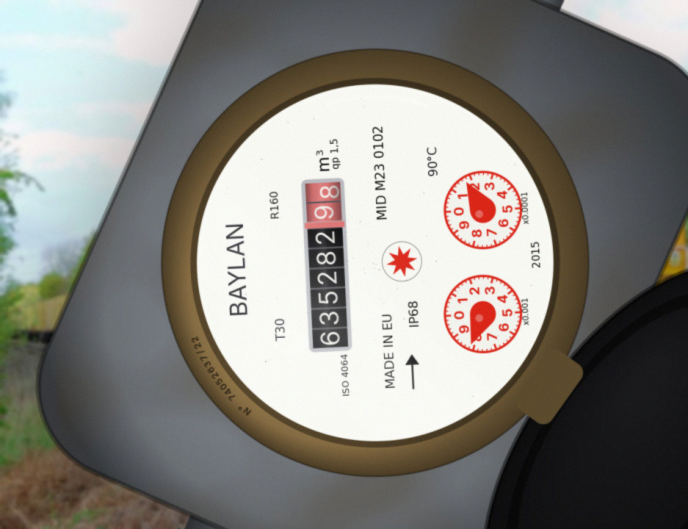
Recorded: value=635282.9781 unit=m³
